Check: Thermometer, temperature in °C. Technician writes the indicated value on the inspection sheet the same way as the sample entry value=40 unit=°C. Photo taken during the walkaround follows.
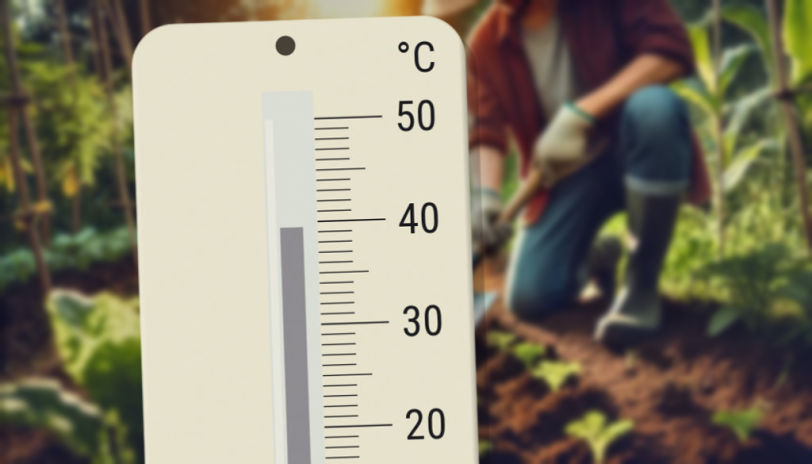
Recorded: value=39.5 unit=°C
